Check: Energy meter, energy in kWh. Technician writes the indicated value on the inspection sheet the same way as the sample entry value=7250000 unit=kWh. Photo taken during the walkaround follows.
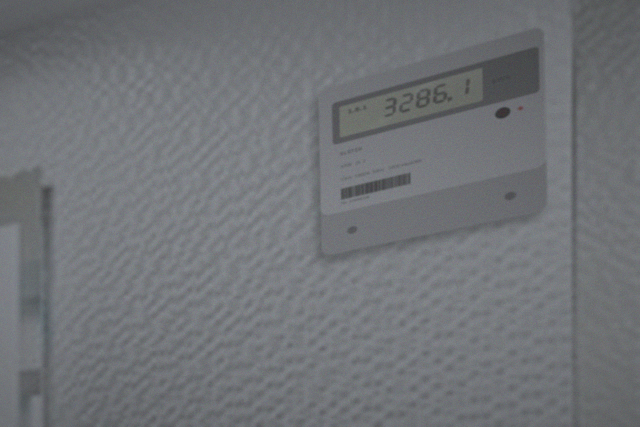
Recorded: value=3286.1 unit=kWh
